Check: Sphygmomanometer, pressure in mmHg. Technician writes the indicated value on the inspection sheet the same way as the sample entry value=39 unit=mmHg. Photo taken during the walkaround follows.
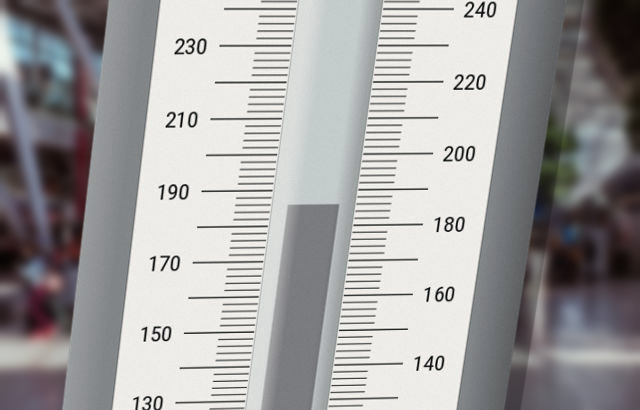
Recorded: value=186 unit=mmHg
